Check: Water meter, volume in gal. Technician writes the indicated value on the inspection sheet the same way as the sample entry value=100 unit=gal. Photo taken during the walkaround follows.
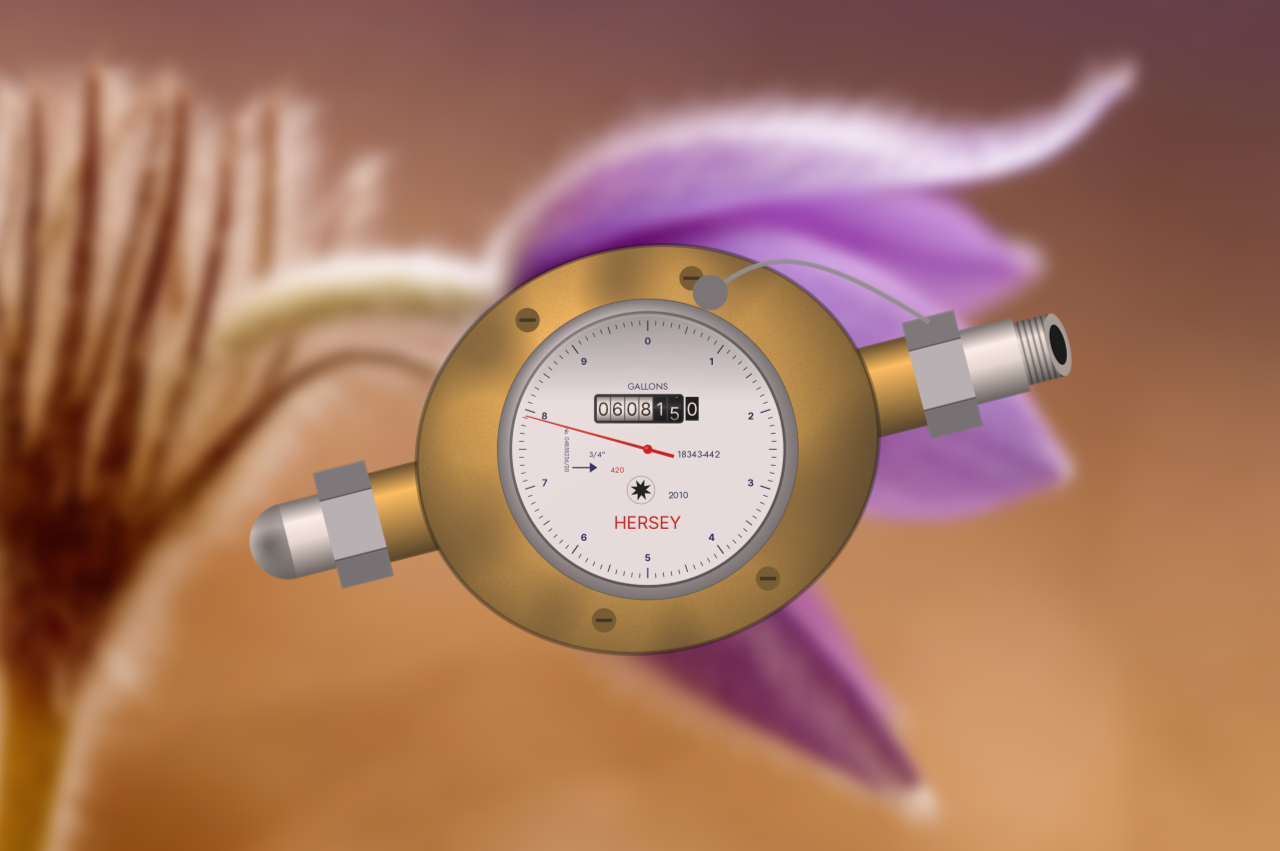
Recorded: value=608147.9 unit=gal
